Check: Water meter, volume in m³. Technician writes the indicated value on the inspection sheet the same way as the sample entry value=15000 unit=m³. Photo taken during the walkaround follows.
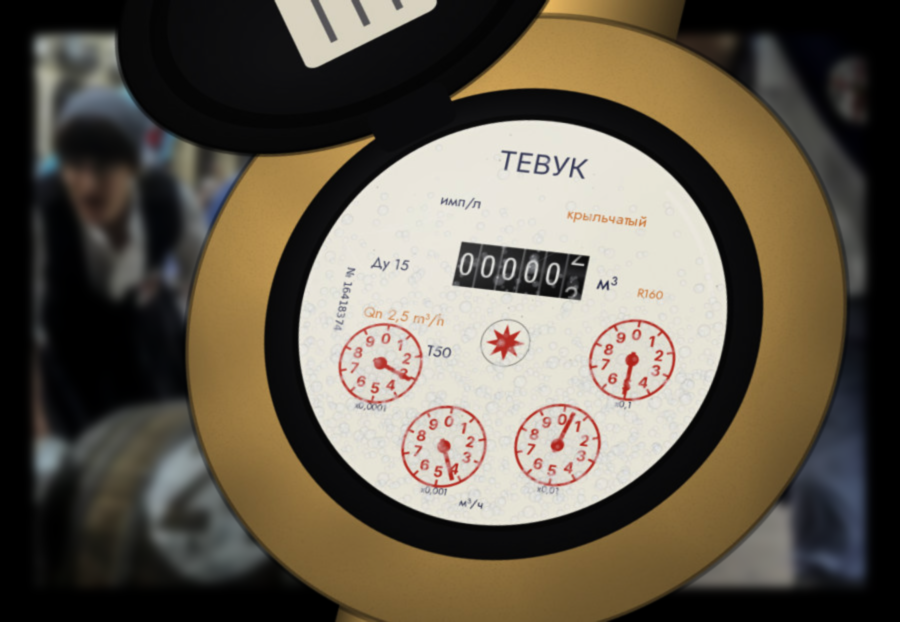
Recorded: value=2.5043 unit=m³
